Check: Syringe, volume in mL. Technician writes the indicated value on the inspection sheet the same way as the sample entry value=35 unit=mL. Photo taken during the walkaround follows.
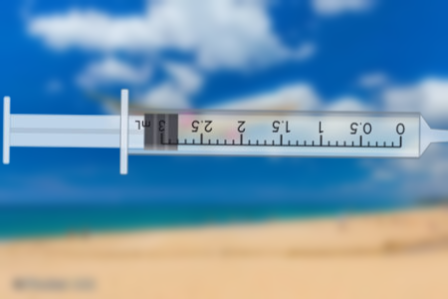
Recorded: value=2.8 unit=mL
